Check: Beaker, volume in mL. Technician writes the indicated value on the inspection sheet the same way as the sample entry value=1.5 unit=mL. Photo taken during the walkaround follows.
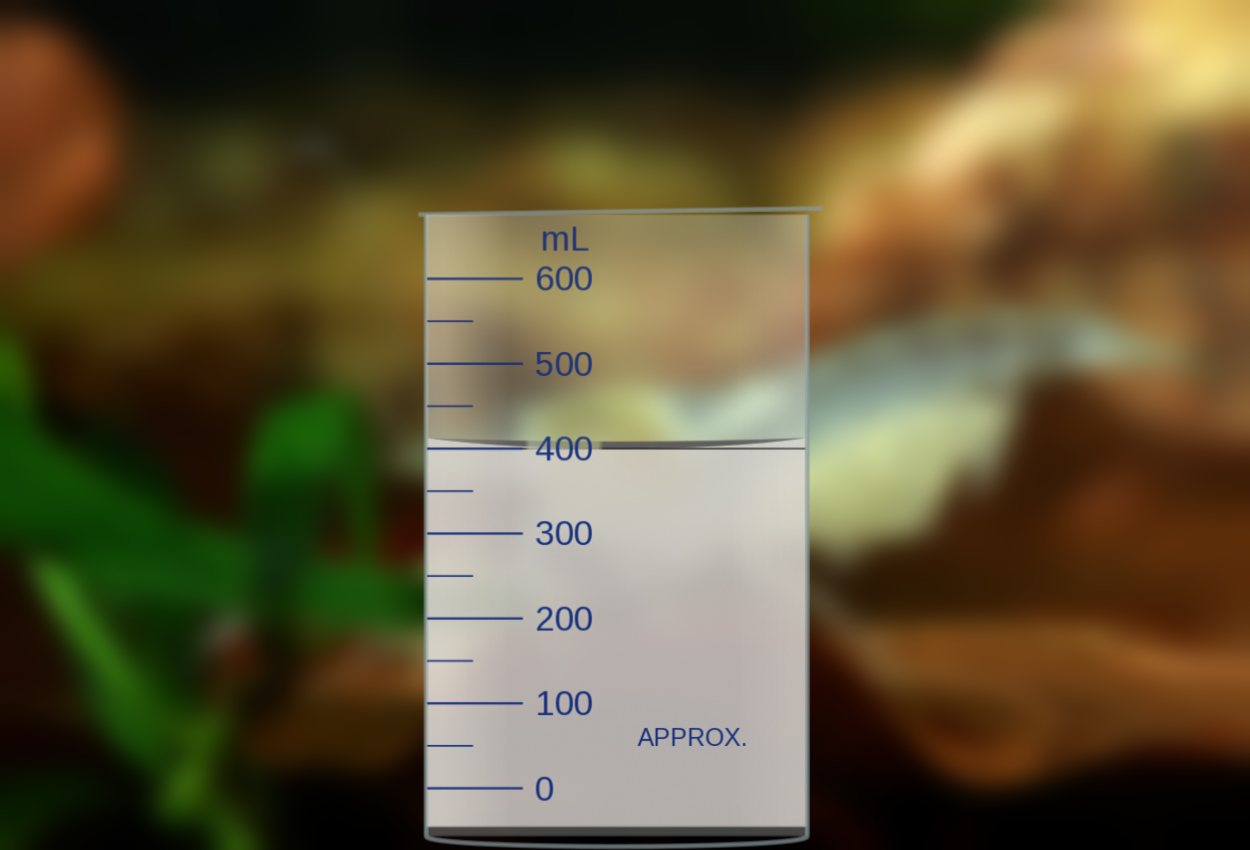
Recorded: value=400 unit=mL
